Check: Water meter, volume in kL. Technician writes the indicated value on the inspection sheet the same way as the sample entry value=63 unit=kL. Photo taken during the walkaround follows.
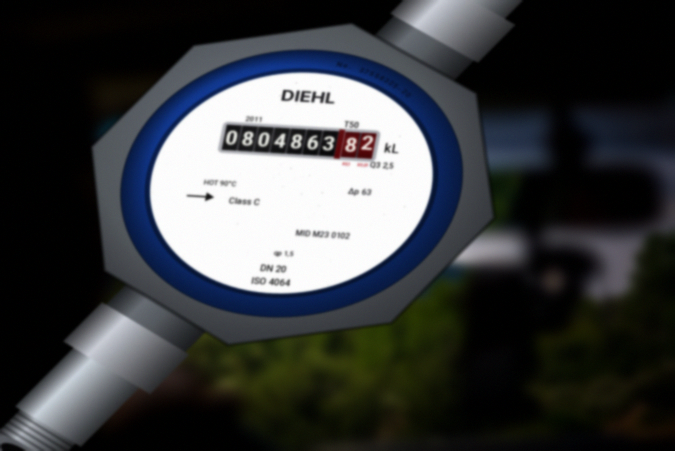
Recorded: value=804863.82 unit=kL
